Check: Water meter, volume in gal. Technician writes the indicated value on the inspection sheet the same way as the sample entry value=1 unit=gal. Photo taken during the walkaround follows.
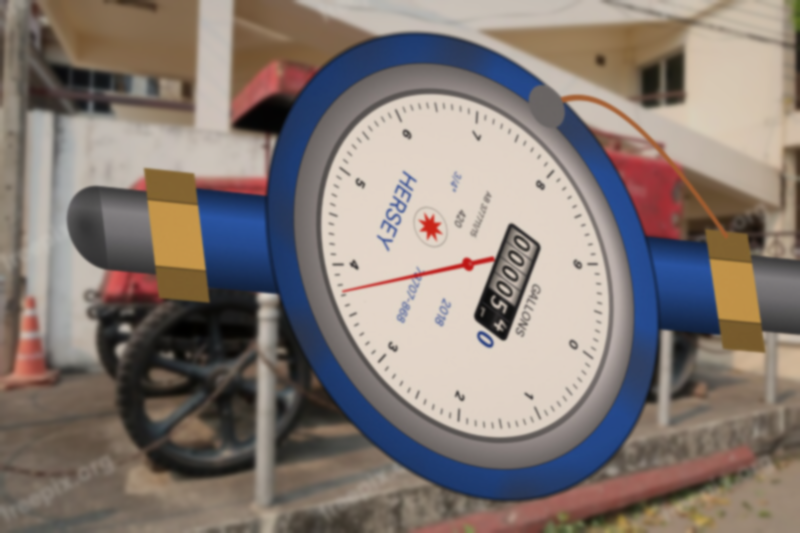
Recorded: value=543.7 unit=gal
